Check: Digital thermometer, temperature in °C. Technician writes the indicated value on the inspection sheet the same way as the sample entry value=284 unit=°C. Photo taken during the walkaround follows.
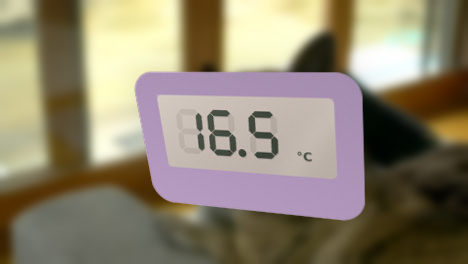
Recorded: value=16.5 unit=°C
